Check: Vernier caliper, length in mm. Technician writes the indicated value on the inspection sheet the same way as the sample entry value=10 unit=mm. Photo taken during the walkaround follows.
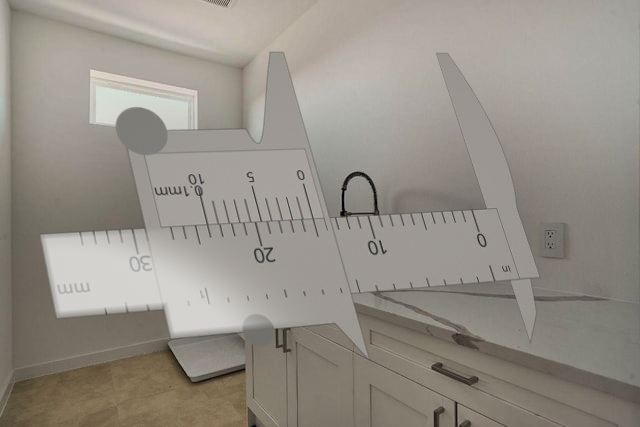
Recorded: value=15.0 unit=mm
